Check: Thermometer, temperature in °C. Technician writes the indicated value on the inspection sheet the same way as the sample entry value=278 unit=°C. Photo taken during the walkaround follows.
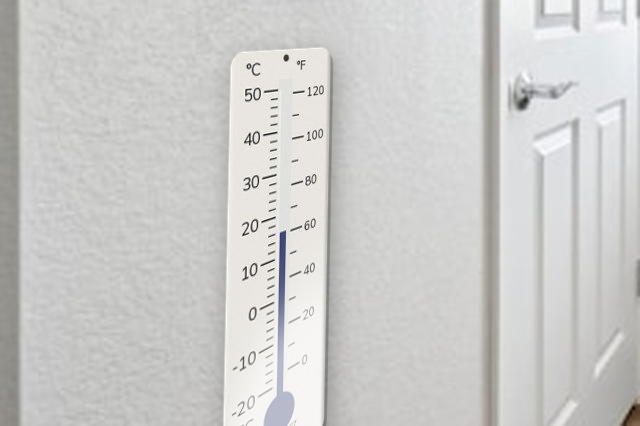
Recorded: value=16 unit=°C
